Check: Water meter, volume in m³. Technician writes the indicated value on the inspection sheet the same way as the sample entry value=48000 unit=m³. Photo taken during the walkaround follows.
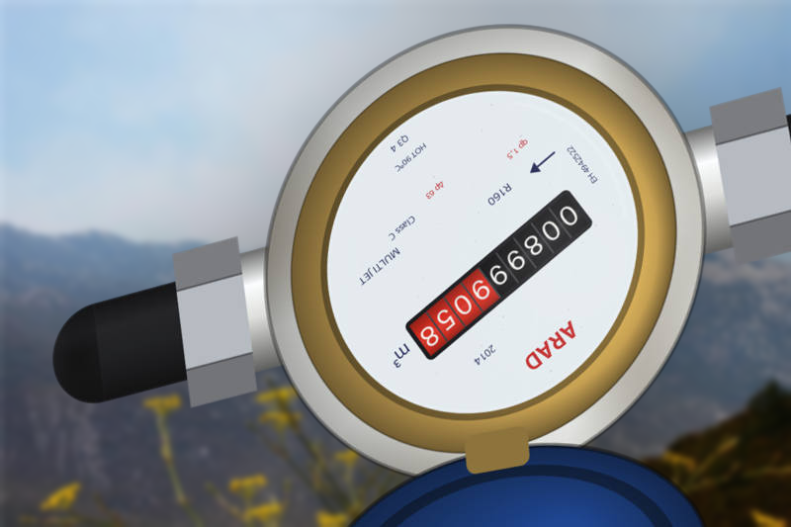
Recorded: value=899.9058 unit=m³
